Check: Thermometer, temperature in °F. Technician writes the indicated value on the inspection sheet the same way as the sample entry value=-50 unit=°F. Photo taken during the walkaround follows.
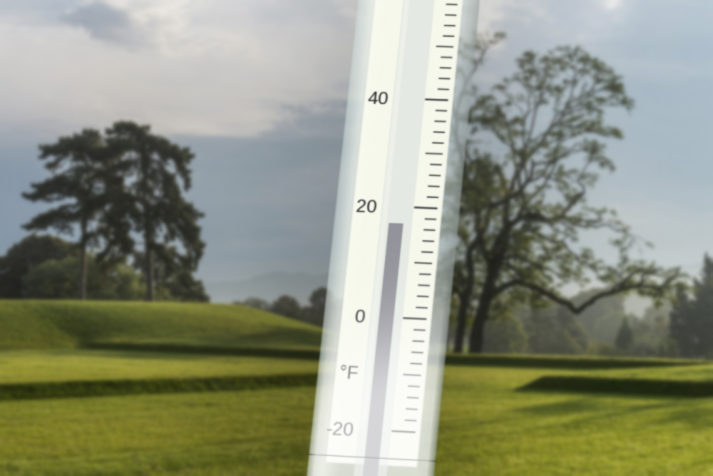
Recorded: value=17 unit=°F
